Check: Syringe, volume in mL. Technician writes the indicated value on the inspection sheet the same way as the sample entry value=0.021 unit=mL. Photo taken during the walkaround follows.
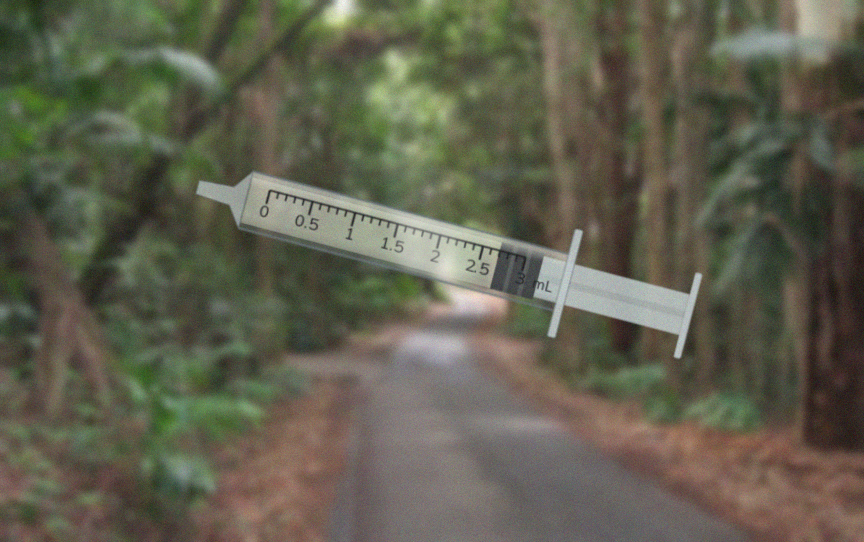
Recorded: value=2.7 unit=mL
